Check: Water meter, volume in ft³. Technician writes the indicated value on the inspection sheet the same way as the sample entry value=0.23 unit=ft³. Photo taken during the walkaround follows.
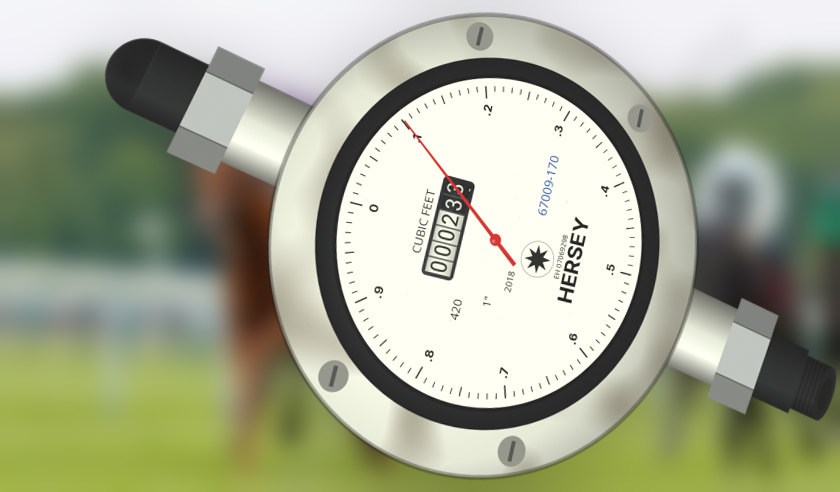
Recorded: value=233.10 unit=ft³
